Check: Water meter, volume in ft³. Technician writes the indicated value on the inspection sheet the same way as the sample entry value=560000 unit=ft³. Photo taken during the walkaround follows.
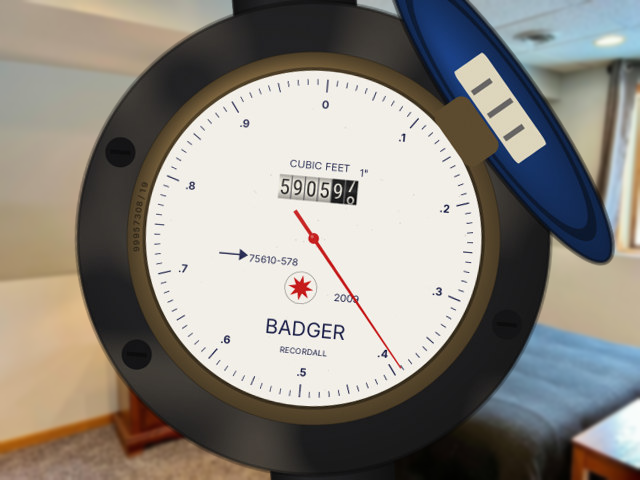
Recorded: value=590597.39 unit=ft³
